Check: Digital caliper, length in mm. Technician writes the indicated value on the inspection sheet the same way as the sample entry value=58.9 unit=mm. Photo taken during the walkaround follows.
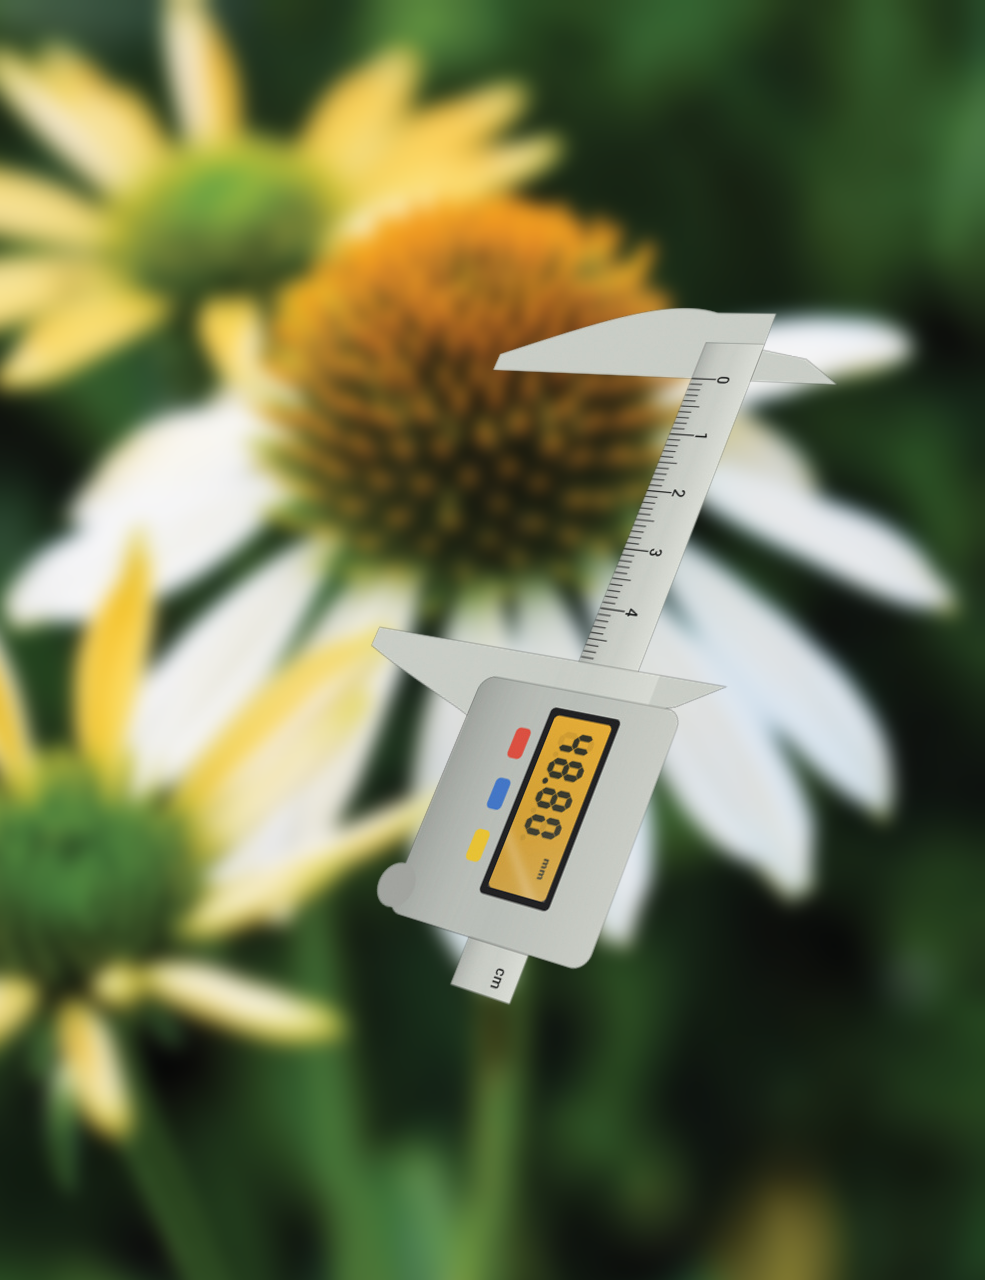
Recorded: value=48.80 unit=mm
